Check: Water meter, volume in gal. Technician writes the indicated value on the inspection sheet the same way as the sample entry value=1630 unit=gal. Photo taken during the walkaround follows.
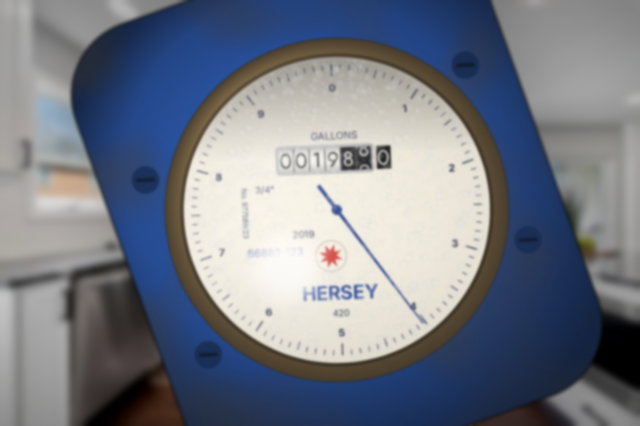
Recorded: value=19884.0 unit=gal
